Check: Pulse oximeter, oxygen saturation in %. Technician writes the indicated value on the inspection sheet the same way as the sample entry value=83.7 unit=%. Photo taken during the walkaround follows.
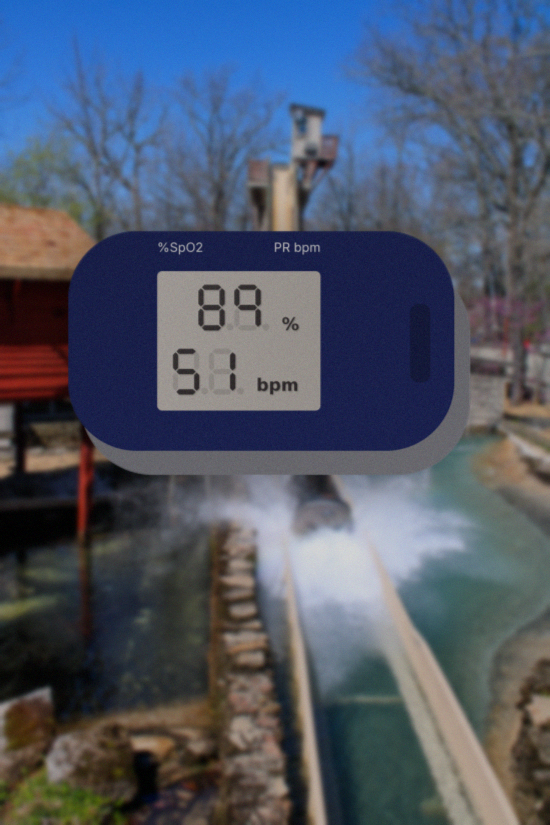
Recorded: value=89 unit=%
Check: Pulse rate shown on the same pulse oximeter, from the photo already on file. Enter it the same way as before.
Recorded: value=51 unit=bpm
